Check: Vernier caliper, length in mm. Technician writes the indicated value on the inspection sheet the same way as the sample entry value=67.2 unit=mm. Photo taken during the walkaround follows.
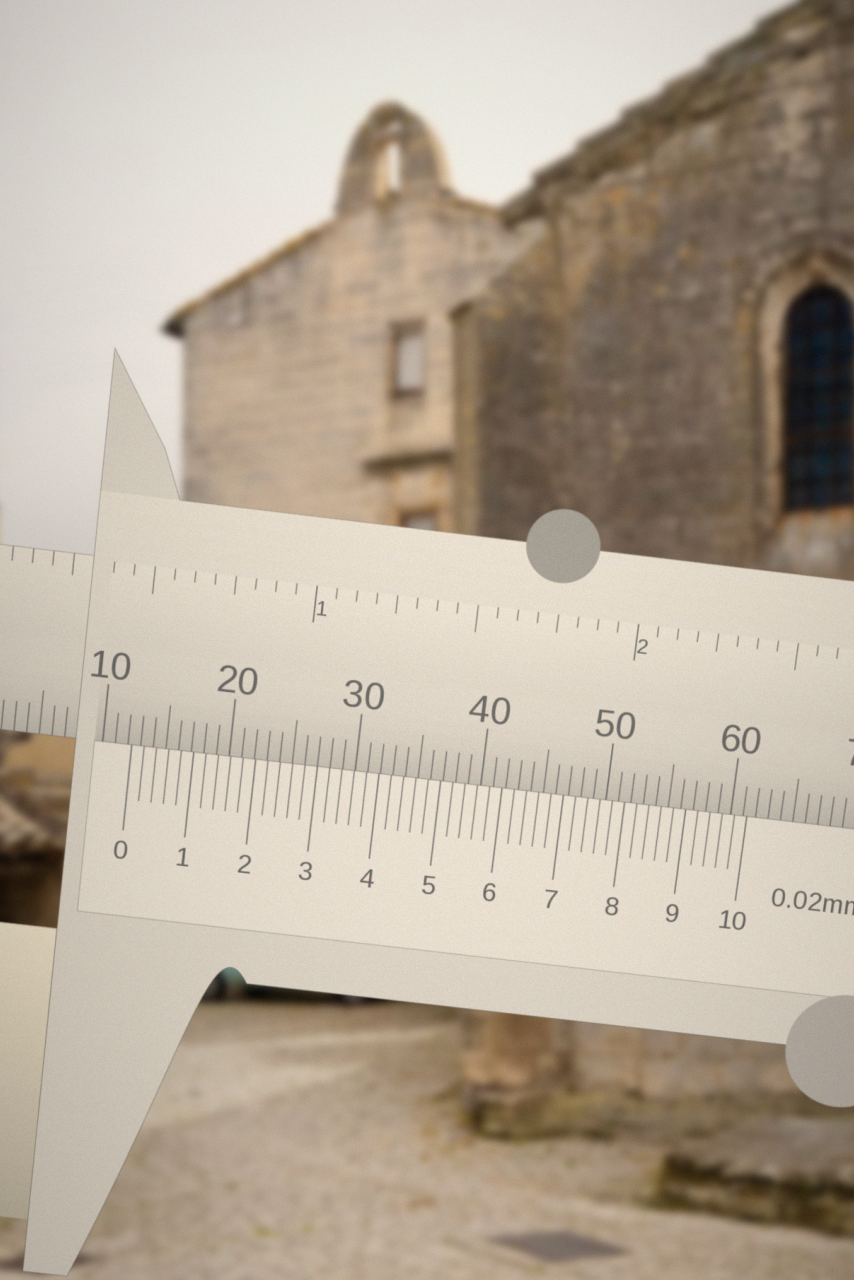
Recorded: value=12.3 unit=mm
